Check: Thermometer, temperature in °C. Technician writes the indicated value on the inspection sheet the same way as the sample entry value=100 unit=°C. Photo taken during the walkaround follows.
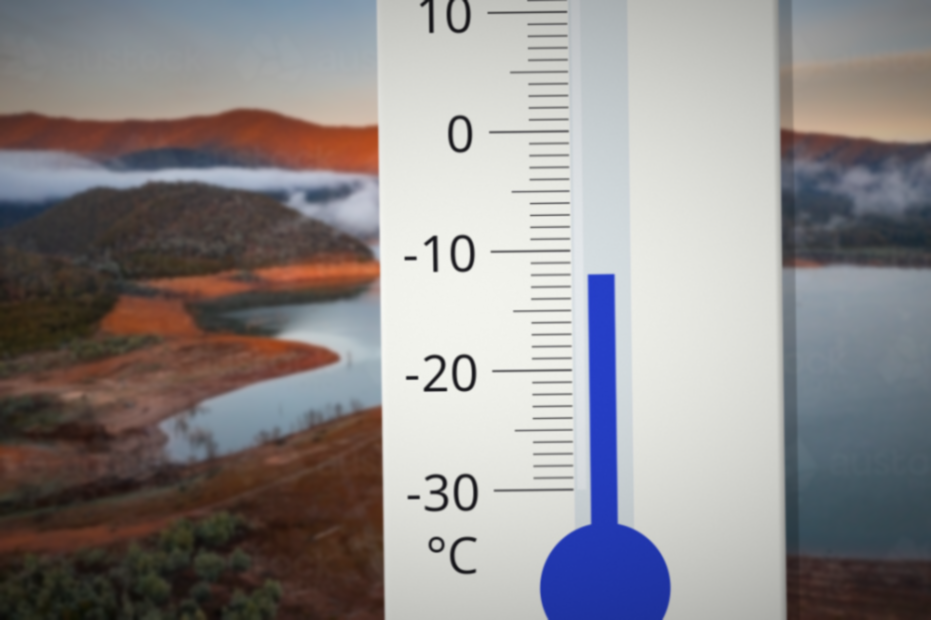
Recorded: value=-12 unit=°C
